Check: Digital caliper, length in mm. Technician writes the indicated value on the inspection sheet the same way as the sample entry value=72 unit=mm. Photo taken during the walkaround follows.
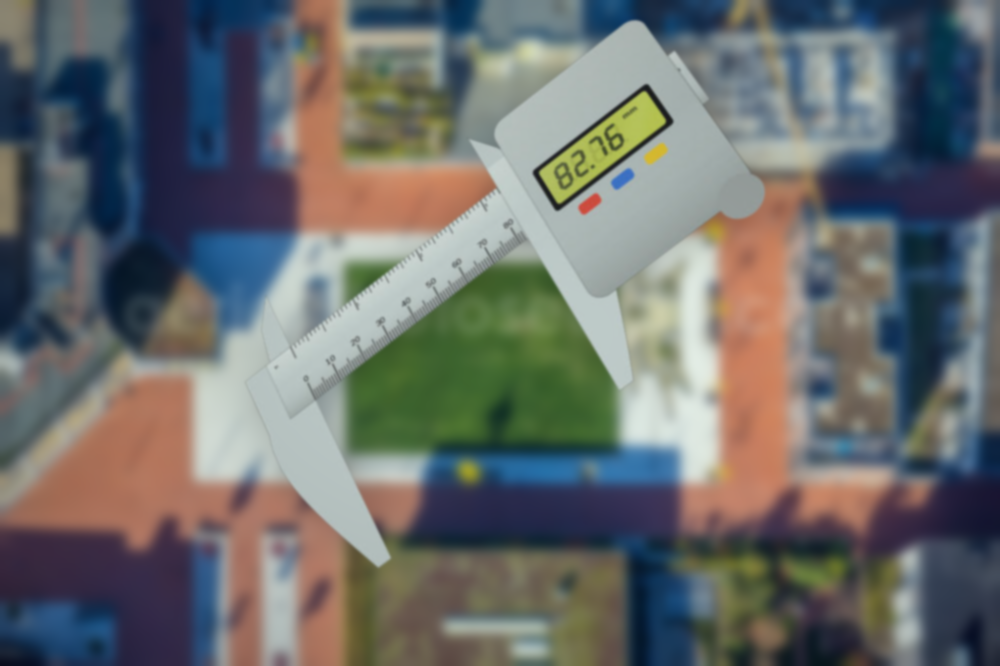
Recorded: value=82.76 unit=mm
